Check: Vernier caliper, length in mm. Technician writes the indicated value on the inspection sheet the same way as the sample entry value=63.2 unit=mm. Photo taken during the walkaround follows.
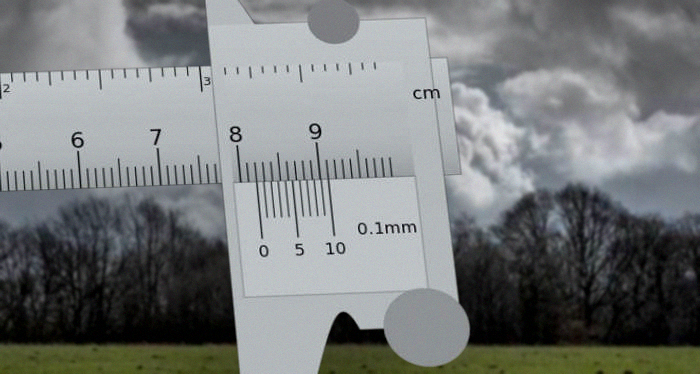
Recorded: value=82.0 unit=mm
